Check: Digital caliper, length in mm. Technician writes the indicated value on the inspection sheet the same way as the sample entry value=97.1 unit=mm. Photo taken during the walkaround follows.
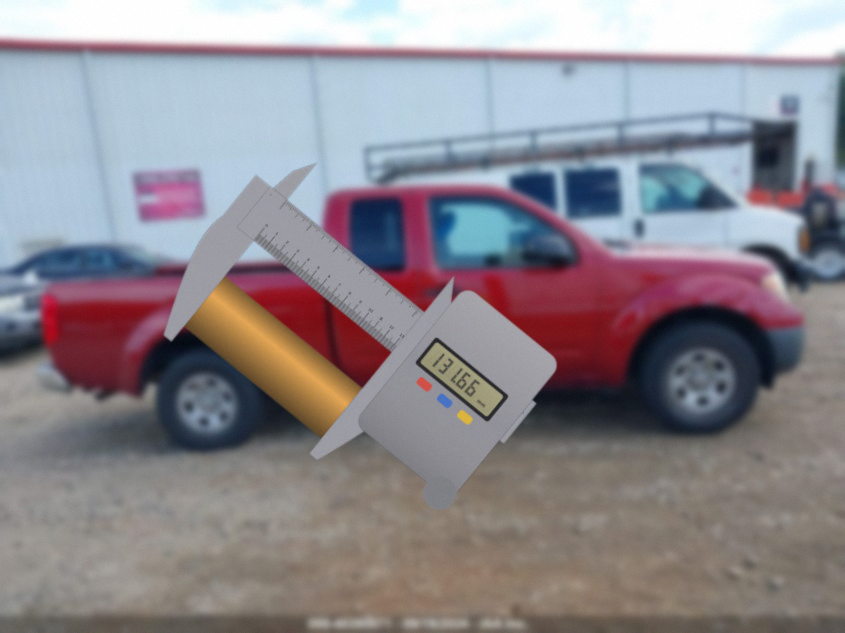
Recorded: value=131.66 unit=mm
